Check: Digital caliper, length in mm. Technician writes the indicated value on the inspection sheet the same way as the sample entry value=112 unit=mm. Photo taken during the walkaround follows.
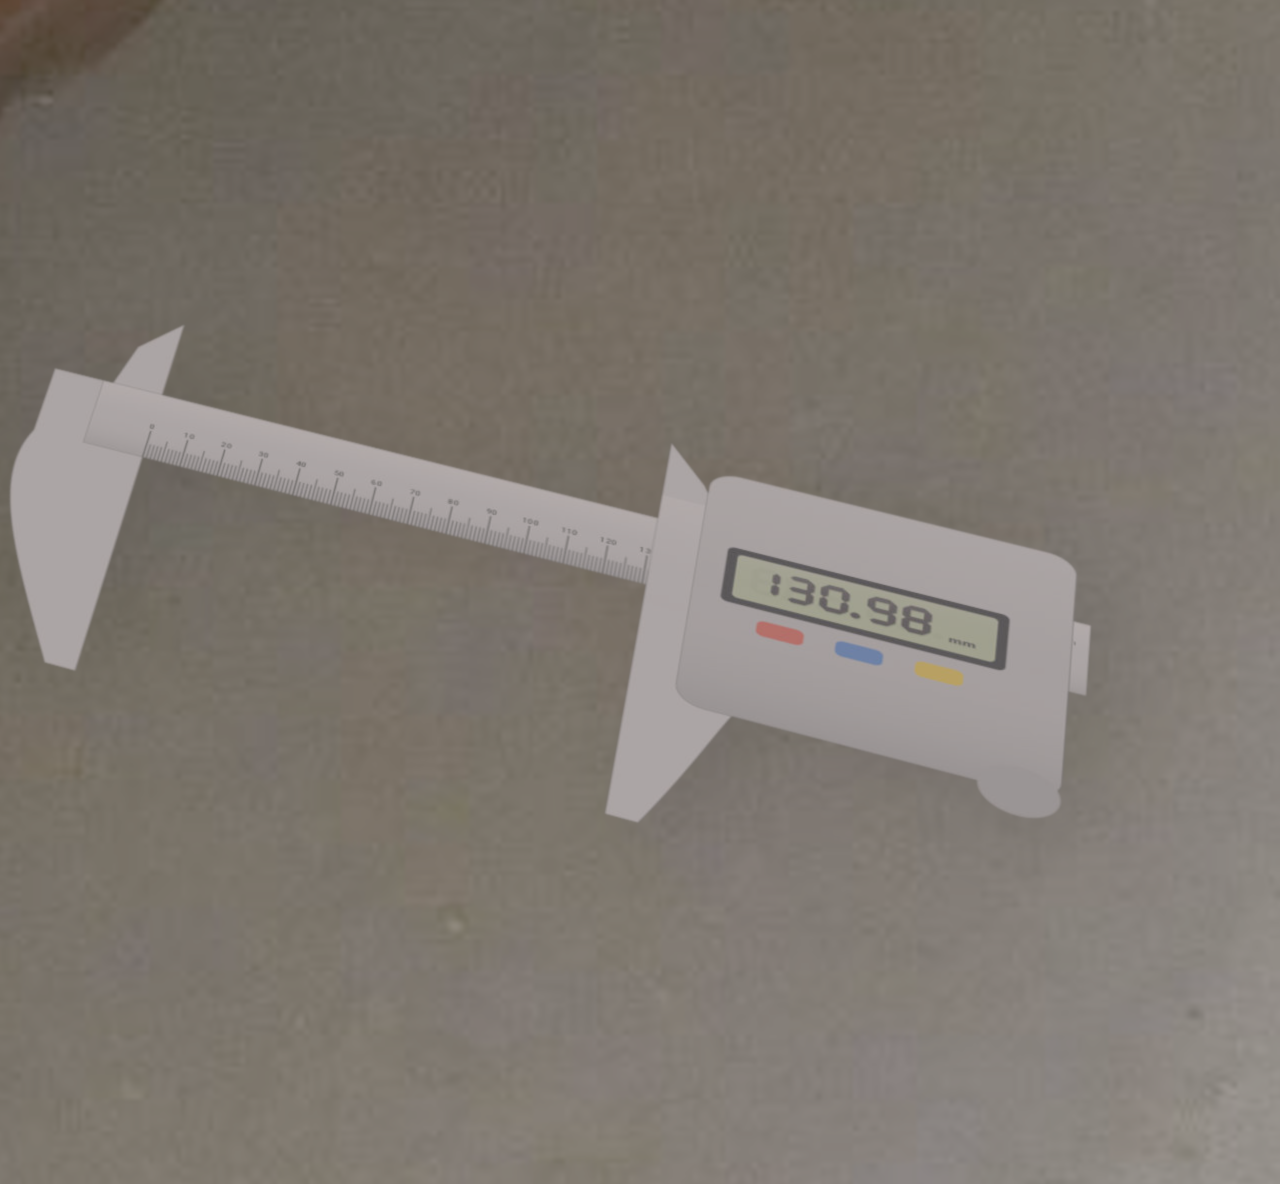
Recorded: value=130.98 unit=mm
